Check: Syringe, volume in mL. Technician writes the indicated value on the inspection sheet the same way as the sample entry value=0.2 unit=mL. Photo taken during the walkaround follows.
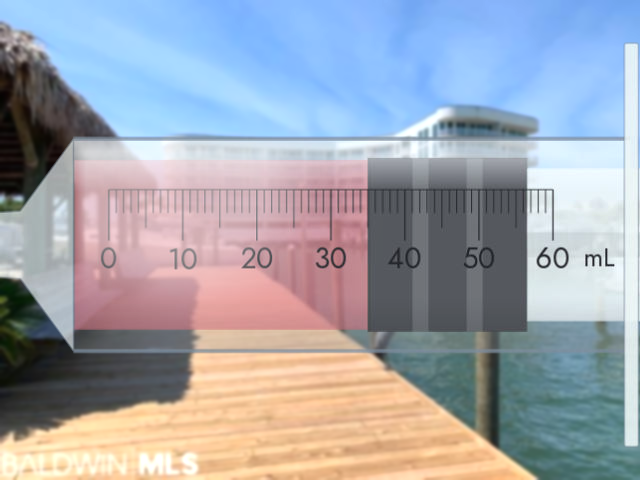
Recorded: value=35 unit=mL
